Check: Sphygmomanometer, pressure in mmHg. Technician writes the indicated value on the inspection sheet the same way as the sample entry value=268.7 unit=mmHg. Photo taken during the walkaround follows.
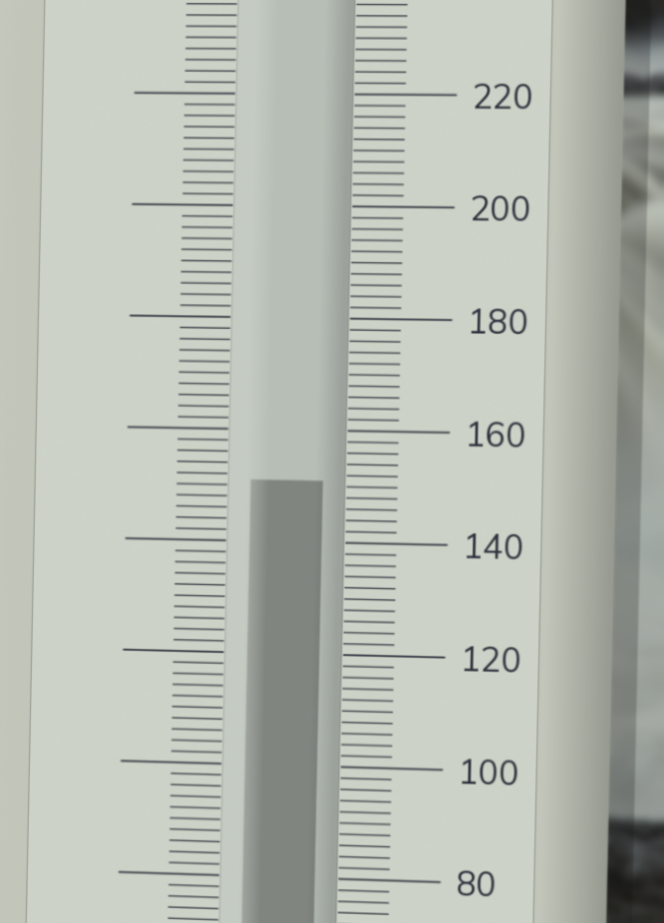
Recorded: value=151 unit=mmHg
